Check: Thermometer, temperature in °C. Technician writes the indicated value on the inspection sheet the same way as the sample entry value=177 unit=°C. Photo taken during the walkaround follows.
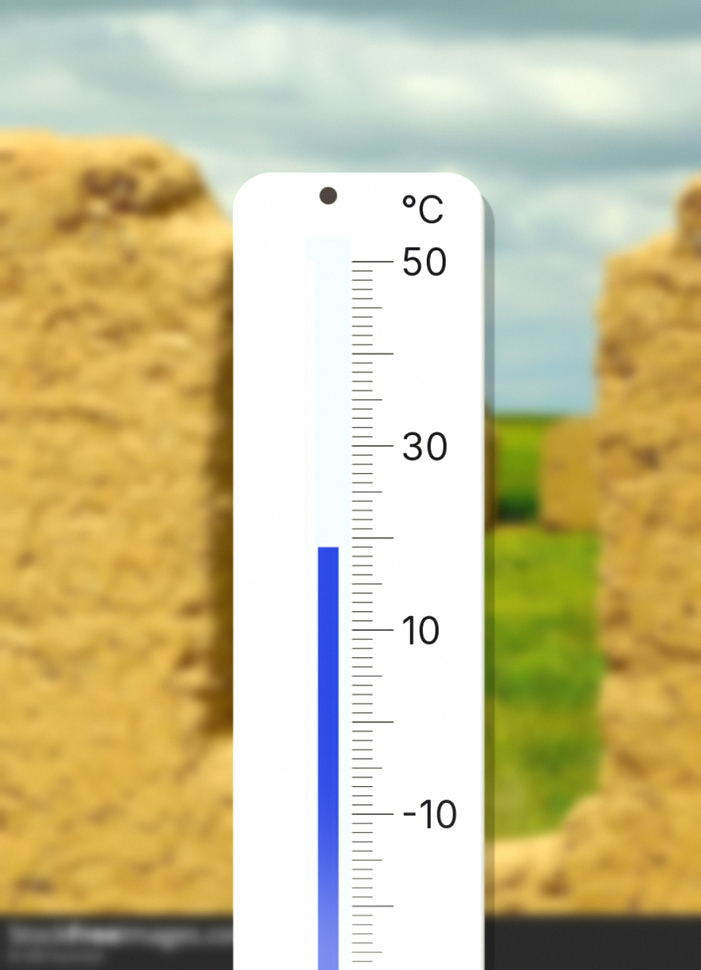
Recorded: value=19 unit=°C
